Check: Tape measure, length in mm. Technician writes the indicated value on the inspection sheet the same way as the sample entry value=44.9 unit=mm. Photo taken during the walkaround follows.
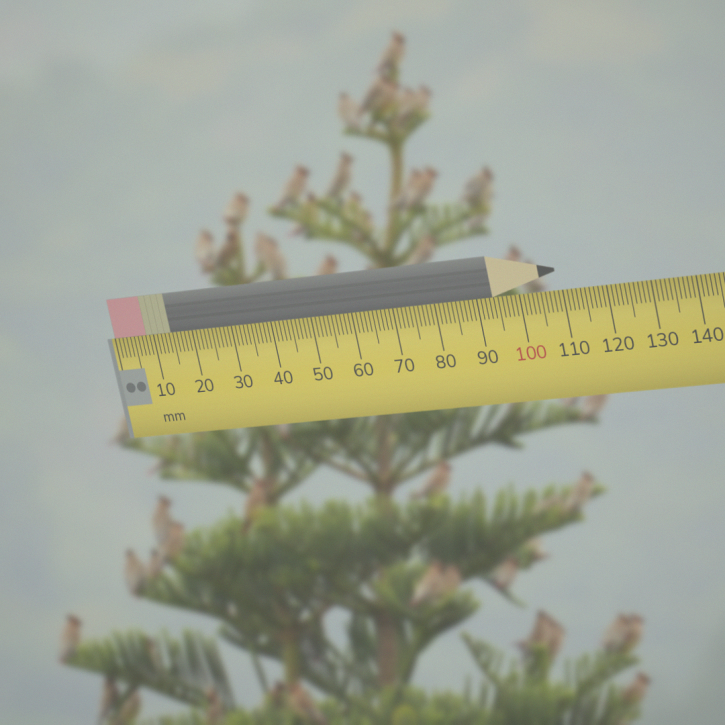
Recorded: value=109 unit=mm
